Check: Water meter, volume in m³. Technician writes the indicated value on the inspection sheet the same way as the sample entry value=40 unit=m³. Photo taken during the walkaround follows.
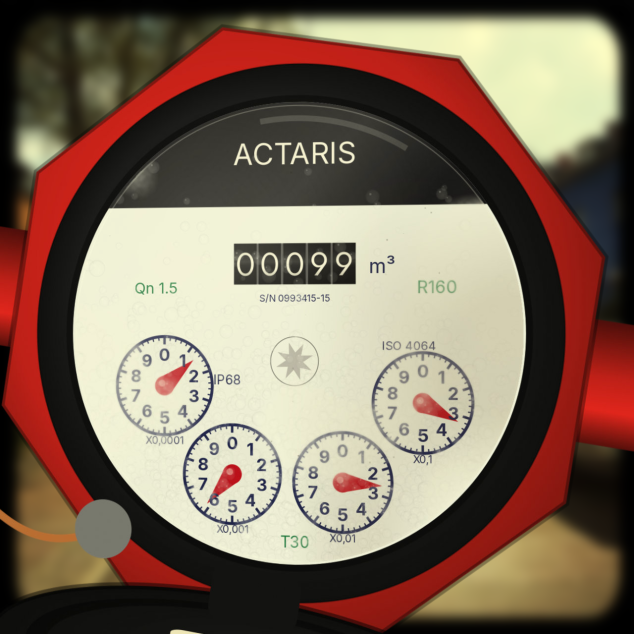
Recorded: value=99.3261 unit=m³
